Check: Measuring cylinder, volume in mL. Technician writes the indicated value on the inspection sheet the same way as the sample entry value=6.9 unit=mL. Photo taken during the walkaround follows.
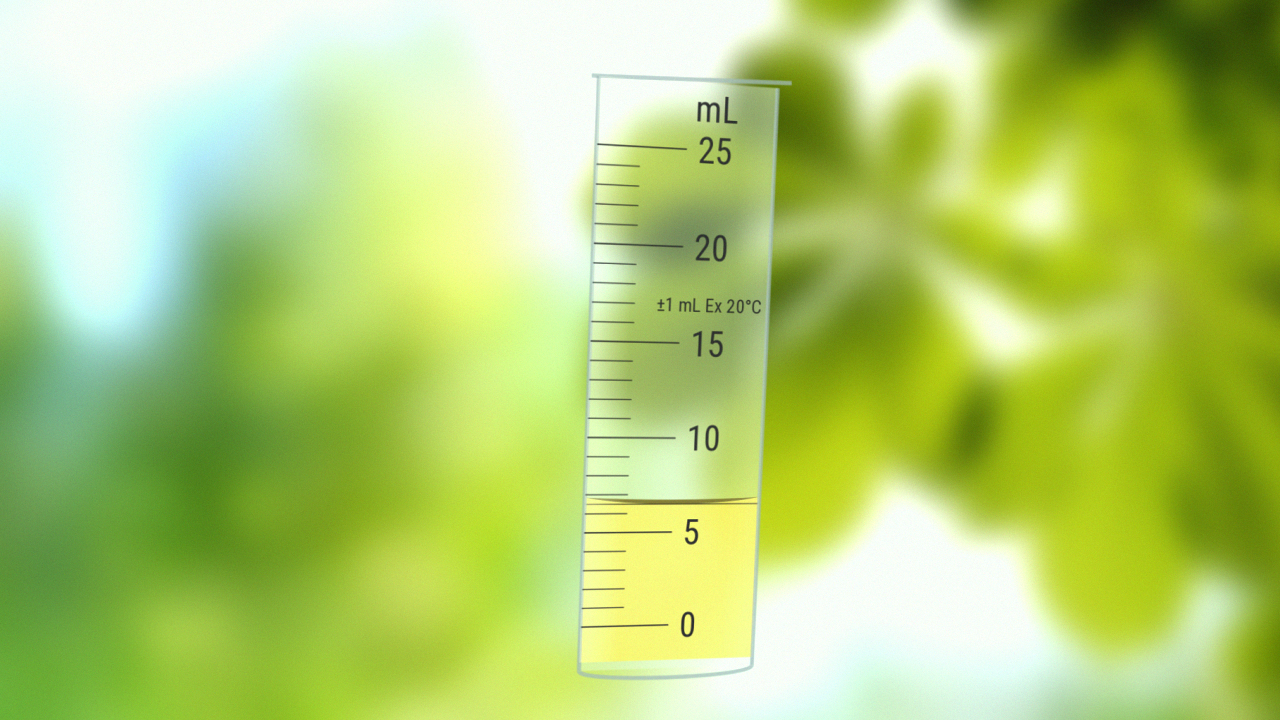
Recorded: value=6.5 unit=mL
